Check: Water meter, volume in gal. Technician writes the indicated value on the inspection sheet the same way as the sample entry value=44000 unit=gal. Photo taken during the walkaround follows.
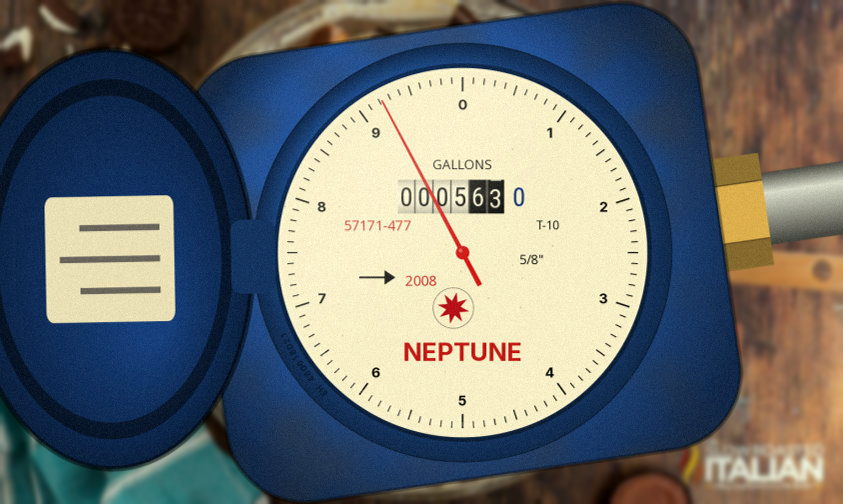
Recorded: value=5629.2 unit=gal
